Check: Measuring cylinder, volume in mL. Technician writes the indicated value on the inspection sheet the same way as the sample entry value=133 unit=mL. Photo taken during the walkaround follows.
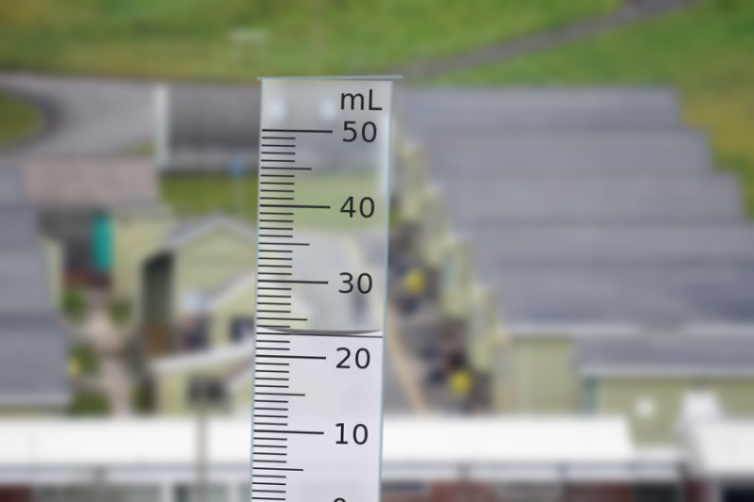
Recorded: value=23 unit=mL
